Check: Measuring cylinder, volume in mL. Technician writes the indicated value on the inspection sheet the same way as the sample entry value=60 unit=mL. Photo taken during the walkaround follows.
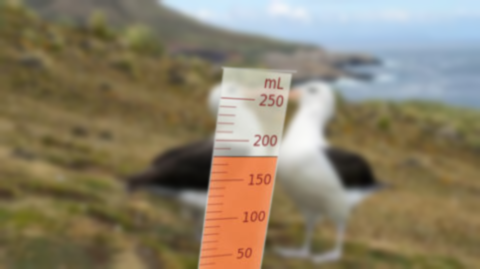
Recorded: value=180 unit=mL
